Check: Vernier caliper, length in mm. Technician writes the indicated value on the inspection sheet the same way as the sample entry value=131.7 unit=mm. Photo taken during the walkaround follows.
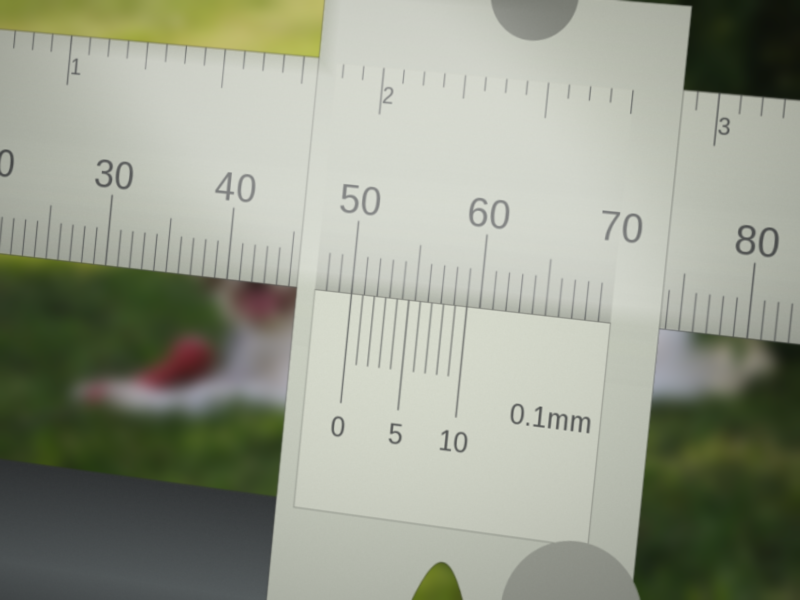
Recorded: value=50.0 unit=mm
